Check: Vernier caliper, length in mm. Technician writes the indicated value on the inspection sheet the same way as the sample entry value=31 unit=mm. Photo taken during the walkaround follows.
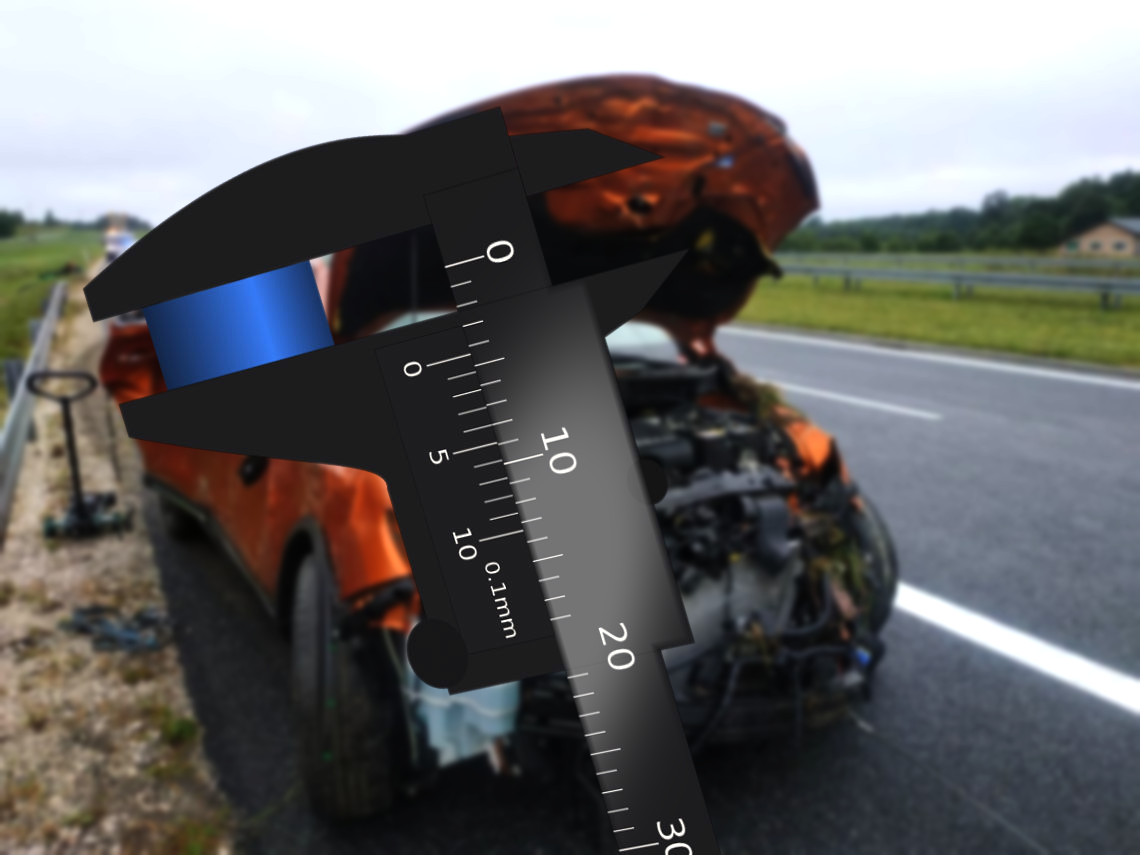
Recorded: value=4.4 unit=mm
